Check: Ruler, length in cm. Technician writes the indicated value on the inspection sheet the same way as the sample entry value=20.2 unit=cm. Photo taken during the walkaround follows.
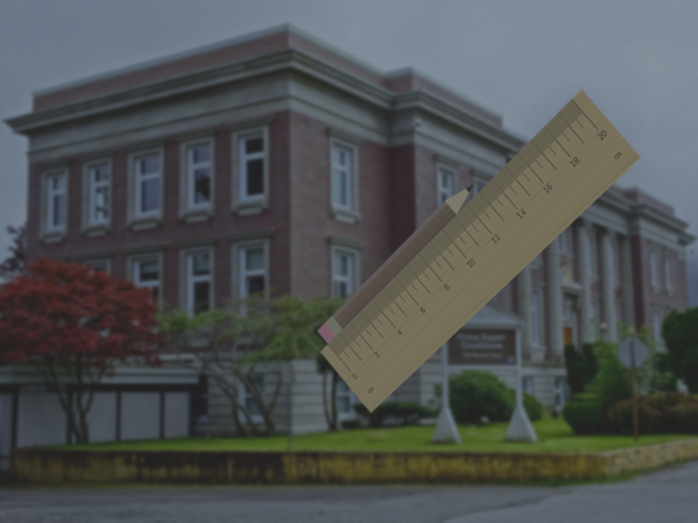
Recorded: value=13 unit=cm
